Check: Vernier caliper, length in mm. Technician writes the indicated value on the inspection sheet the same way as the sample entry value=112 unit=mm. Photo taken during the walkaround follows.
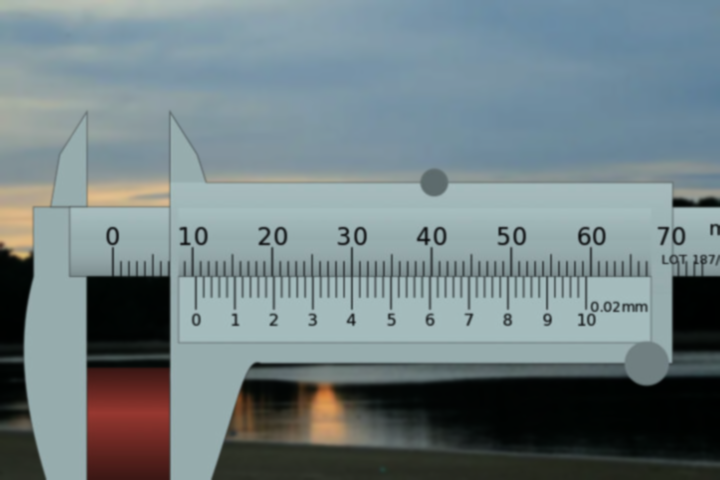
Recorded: value=10.4 unit=mm
